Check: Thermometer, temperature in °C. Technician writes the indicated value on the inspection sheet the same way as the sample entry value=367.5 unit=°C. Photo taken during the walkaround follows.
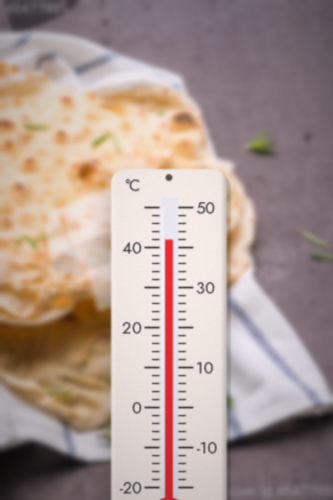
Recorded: value=42 unit=°C
